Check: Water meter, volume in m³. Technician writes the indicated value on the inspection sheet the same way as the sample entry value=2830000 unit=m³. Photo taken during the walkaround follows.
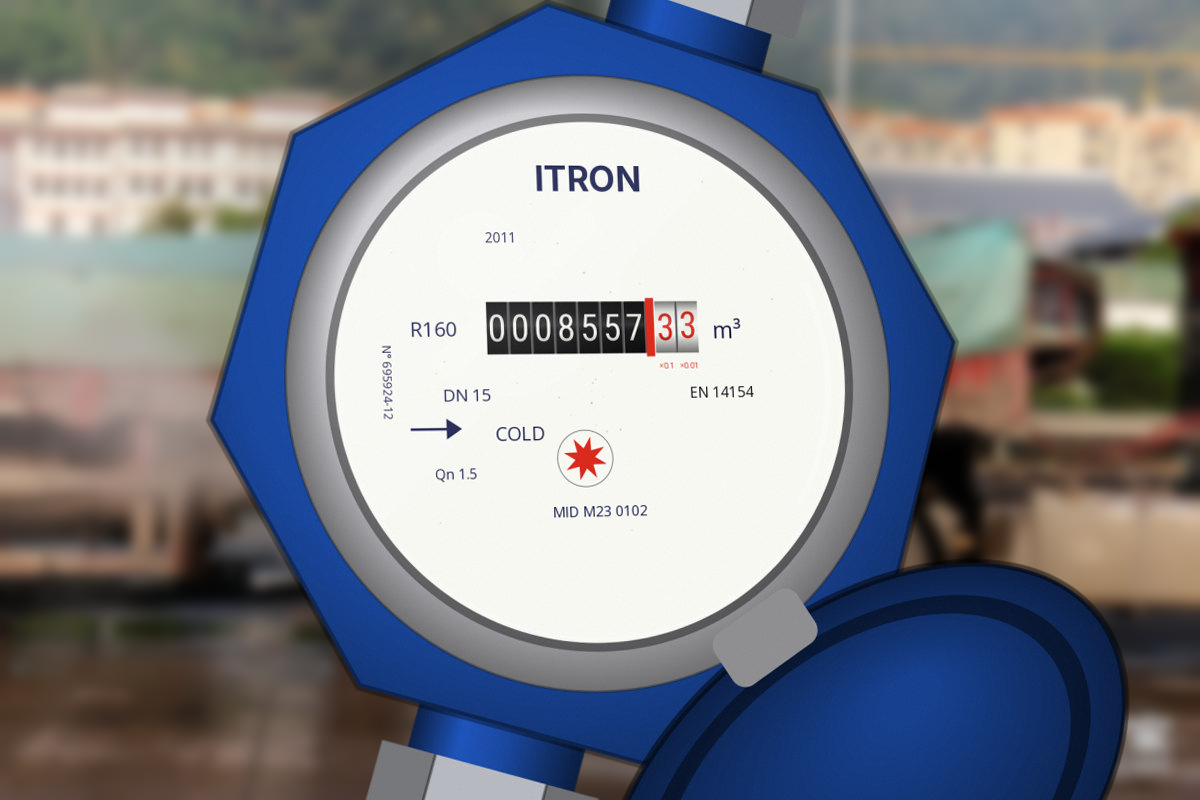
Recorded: value=8557.33 unit=m³
